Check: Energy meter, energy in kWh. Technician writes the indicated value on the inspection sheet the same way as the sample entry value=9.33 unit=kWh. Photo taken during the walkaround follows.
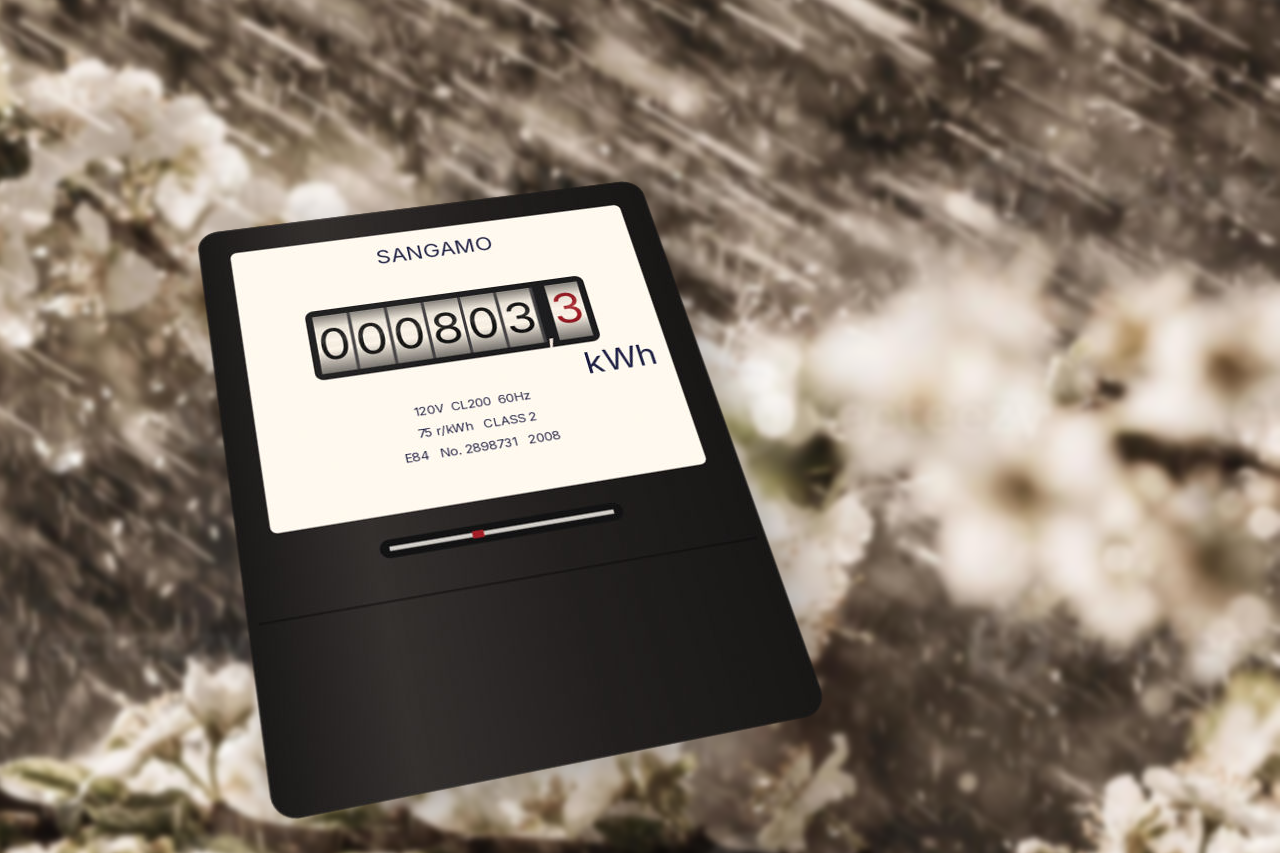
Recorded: value=803.3 unit=kWh
